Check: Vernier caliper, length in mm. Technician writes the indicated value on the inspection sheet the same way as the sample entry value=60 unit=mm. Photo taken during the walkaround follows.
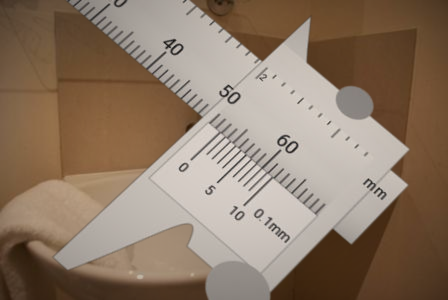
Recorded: value=52.8 unit=mm
